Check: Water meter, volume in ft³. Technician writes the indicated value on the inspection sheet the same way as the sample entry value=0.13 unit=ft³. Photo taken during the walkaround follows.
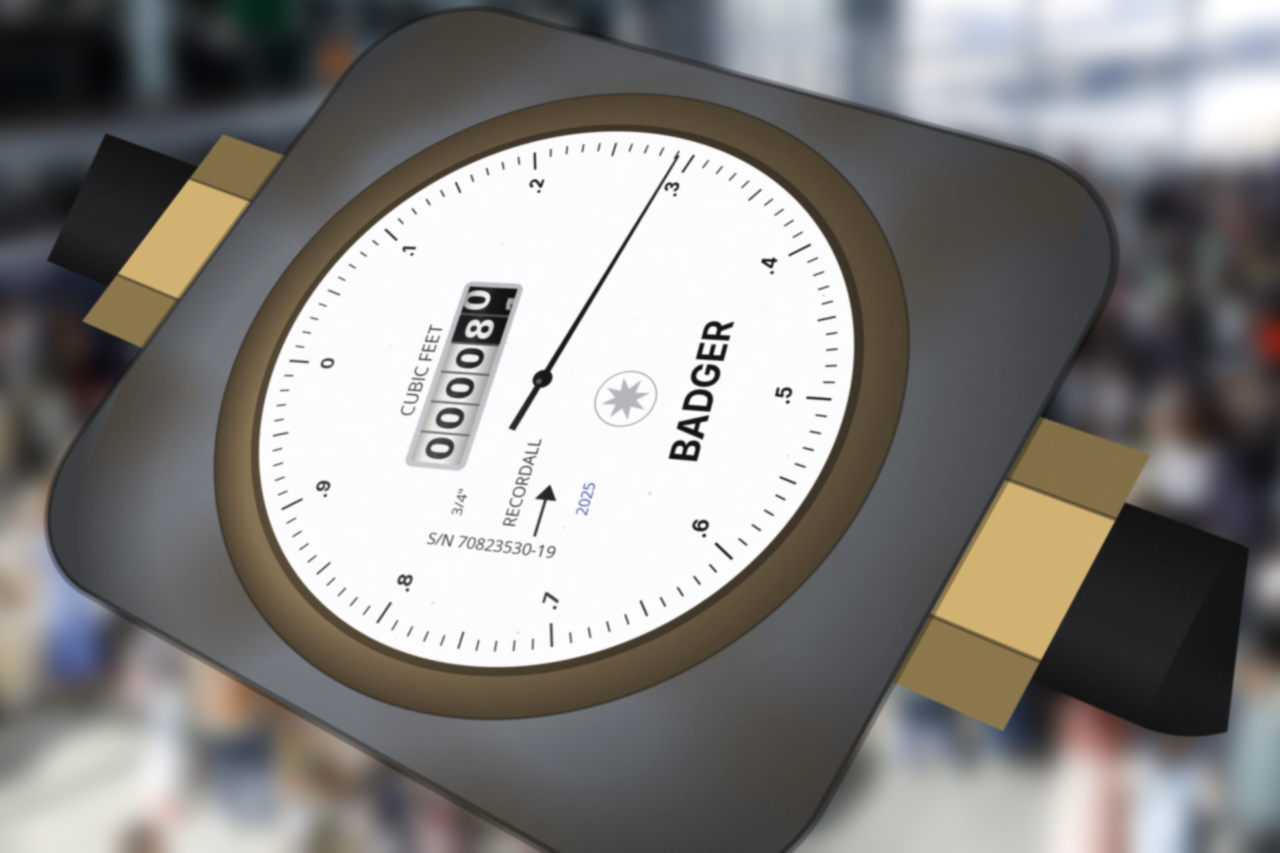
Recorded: value=80.29 unit=ft³
